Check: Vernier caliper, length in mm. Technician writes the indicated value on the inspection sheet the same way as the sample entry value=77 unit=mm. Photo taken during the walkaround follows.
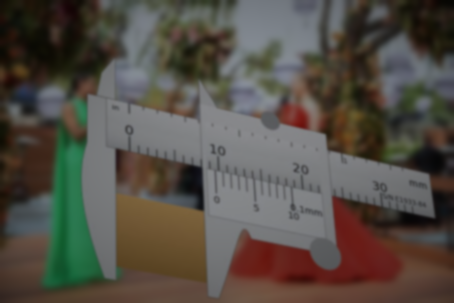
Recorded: value=9.6 unit=mm
